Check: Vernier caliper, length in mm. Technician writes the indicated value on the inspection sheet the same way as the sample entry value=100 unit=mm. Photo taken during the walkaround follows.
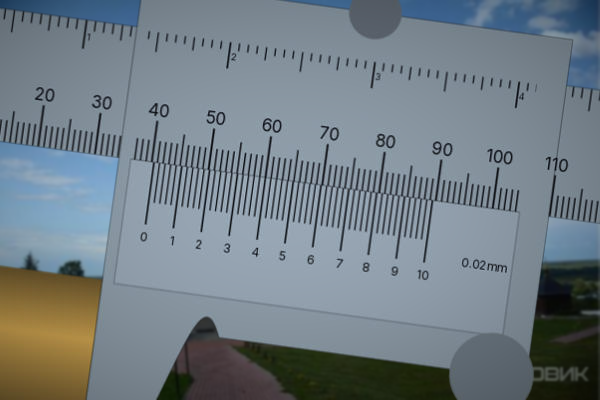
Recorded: value=40.4 unit=mm
